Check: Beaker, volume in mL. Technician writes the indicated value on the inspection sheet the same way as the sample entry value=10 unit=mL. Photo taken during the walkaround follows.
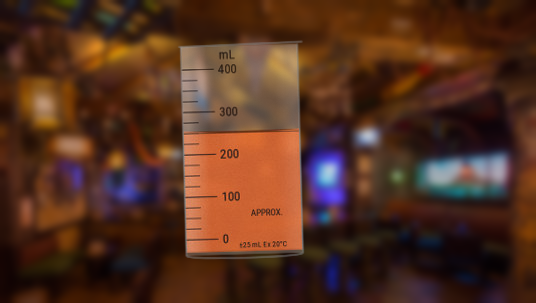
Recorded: value=250 unit=mL
